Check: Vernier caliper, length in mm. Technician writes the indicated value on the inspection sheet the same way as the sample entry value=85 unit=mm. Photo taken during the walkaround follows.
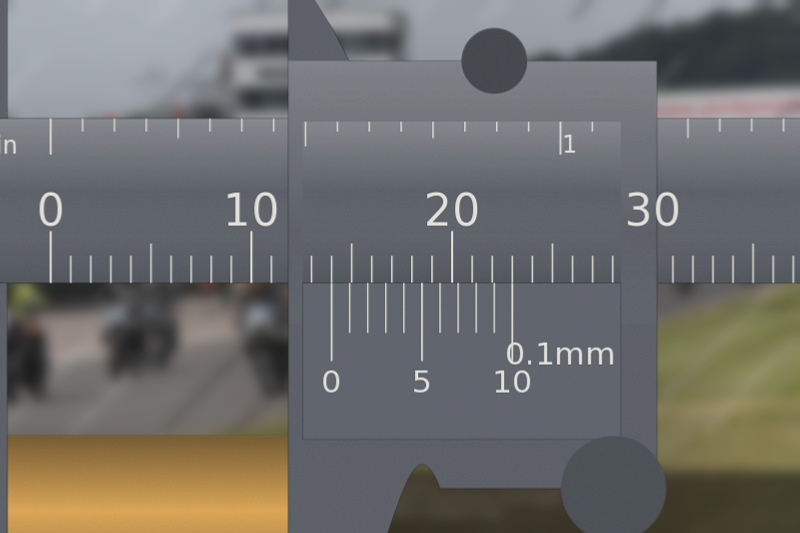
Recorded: value=14.0 unit=mm
